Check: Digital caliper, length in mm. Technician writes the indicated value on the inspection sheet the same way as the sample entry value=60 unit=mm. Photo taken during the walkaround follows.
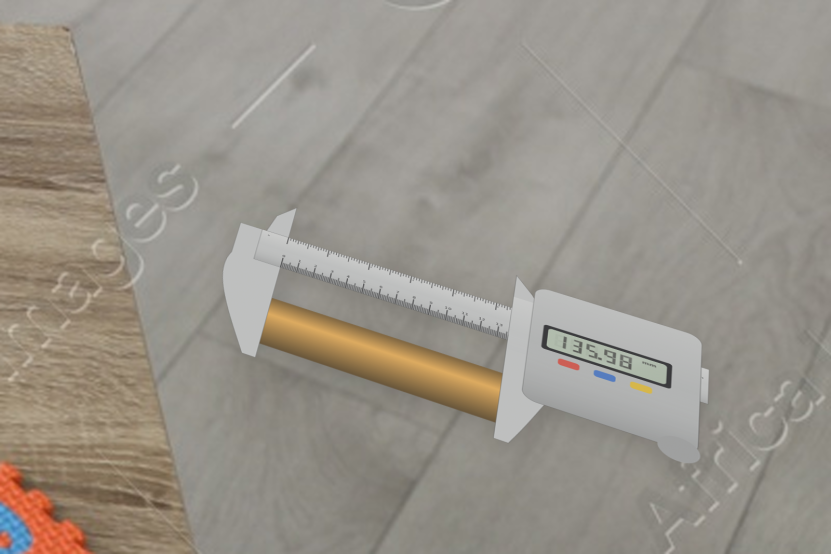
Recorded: value=135.98 unit=mm
